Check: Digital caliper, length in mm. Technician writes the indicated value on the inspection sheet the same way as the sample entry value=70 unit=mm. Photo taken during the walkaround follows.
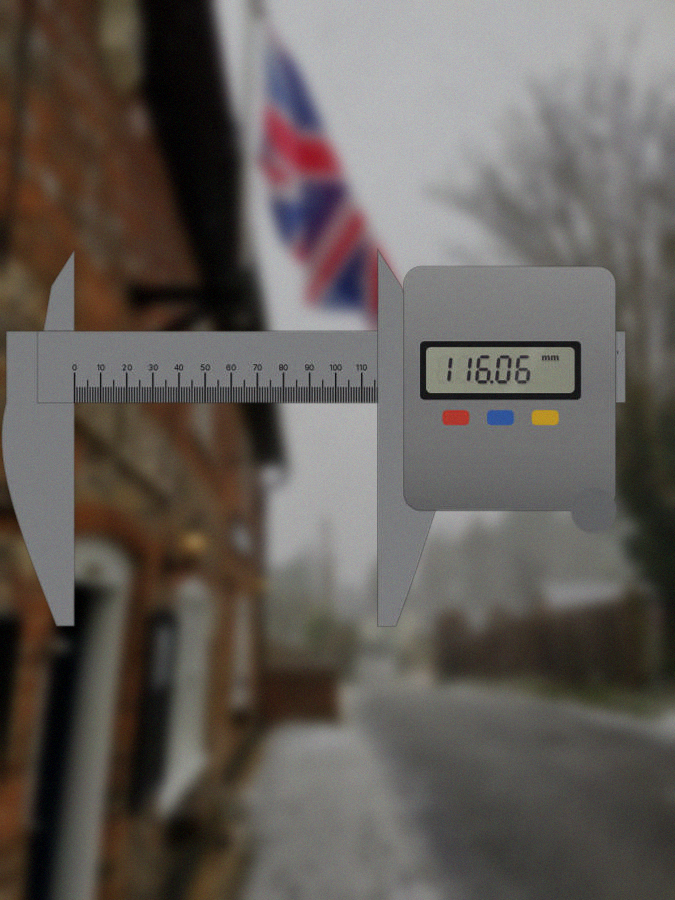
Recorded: value=116.06 unit=mm
